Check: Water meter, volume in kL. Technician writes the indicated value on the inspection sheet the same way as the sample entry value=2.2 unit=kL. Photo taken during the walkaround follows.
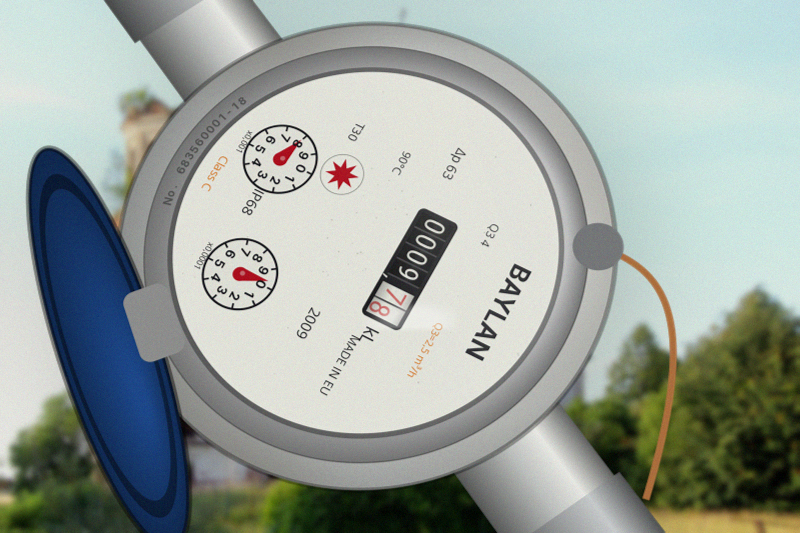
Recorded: value=9.7779 unit=kL
